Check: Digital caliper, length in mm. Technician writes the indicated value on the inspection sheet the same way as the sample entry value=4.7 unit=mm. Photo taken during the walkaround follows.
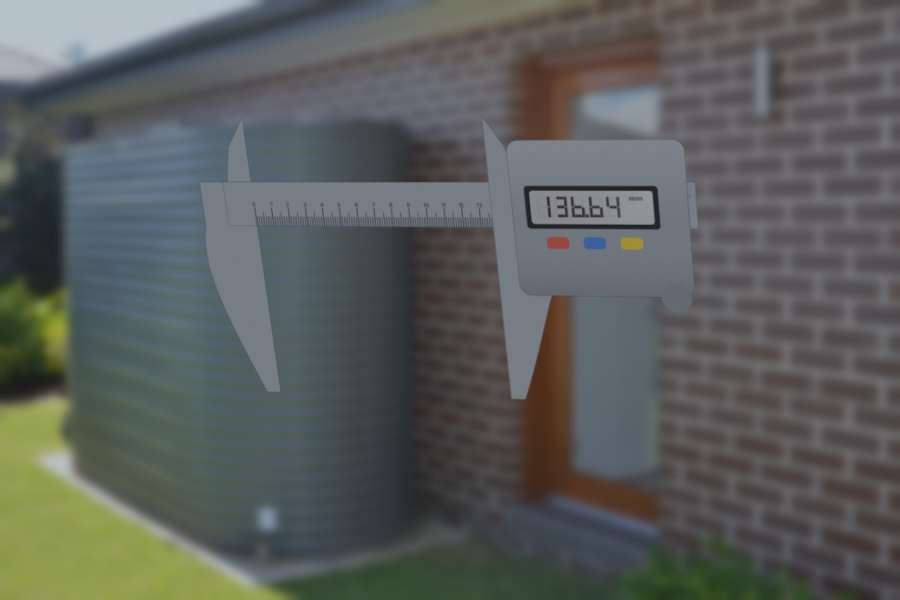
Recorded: value=136.64 unit=mm
